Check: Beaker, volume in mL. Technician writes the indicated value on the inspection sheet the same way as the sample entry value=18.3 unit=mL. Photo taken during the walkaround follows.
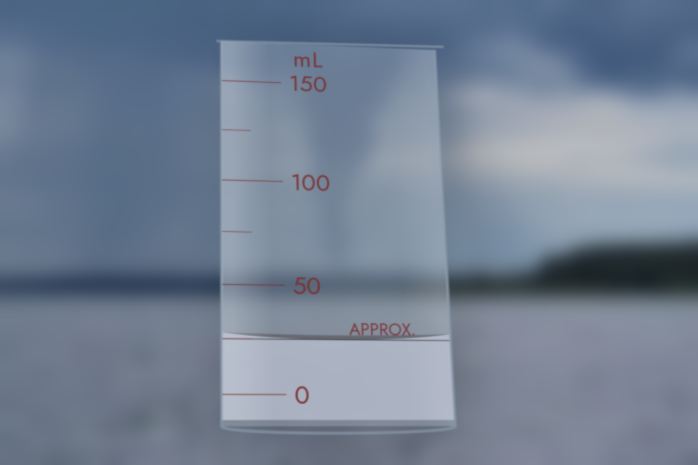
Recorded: value=25 unit=mL
